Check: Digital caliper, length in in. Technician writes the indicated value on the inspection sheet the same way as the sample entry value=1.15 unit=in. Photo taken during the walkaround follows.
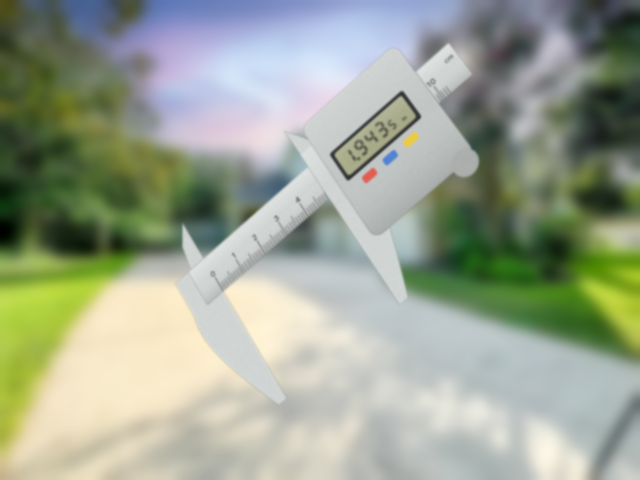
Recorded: value=1.9435 unit=in
